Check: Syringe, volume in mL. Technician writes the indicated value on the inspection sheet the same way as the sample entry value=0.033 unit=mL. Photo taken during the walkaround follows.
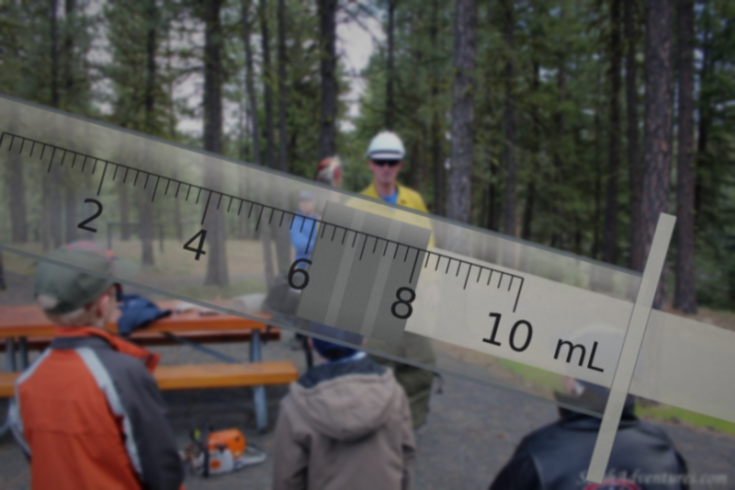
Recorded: value=6.1 unit=mL
